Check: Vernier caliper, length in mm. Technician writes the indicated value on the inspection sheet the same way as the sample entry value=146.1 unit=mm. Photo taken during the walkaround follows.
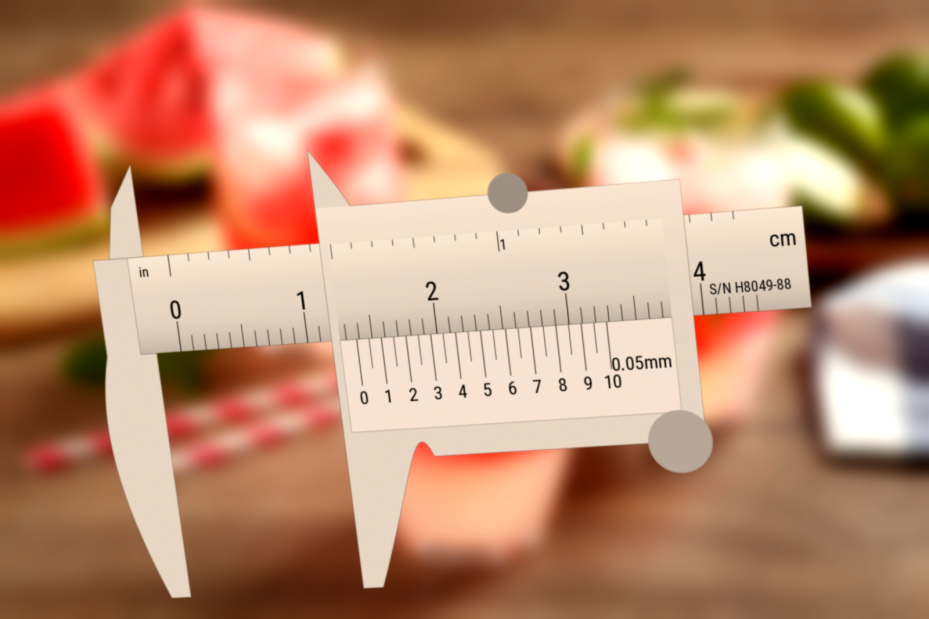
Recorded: value=13.8 unit=mm
